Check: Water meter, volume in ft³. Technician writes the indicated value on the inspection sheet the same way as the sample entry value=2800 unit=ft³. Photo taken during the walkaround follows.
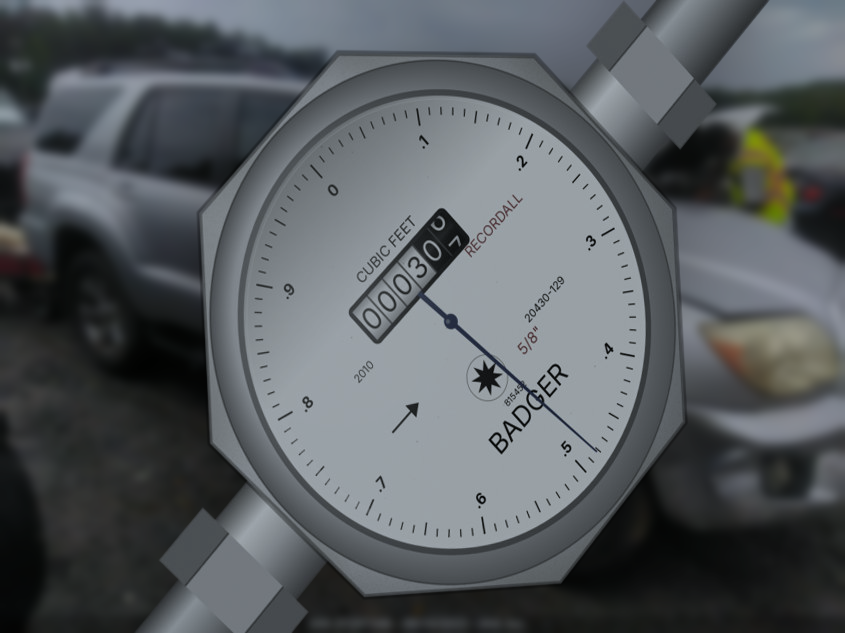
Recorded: value=306.48 unit=ft³
